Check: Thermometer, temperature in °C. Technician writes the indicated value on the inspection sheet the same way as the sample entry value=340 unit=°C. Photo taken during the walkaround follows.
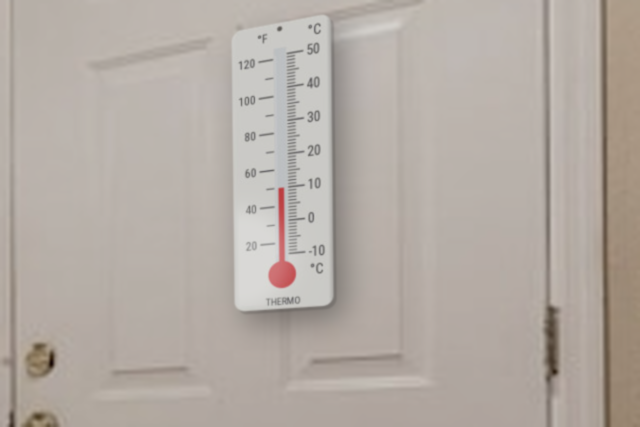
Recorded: value=10 unit=°C
